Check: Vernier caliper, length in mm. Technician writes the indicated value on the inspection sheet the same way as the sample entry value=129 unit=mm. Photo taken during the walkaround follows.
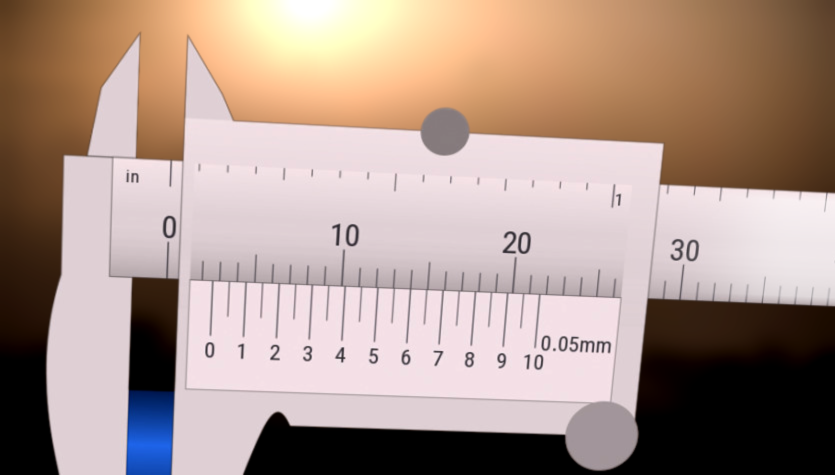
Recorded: value=2.6 unit=mm
